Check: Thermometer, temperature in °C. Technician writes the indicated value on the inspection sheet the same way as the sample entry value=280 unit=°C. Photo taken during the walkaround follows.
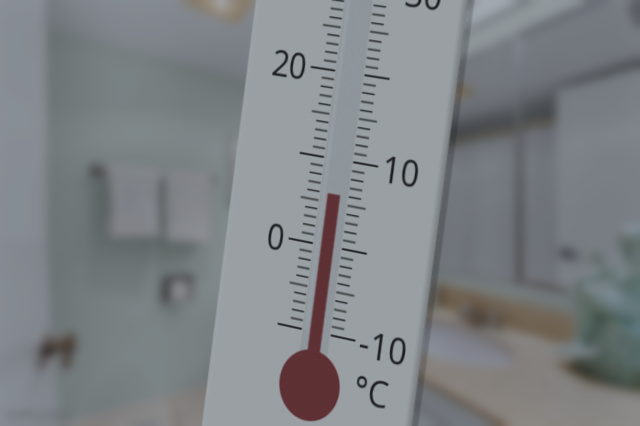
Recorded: value=6 unit=°C
